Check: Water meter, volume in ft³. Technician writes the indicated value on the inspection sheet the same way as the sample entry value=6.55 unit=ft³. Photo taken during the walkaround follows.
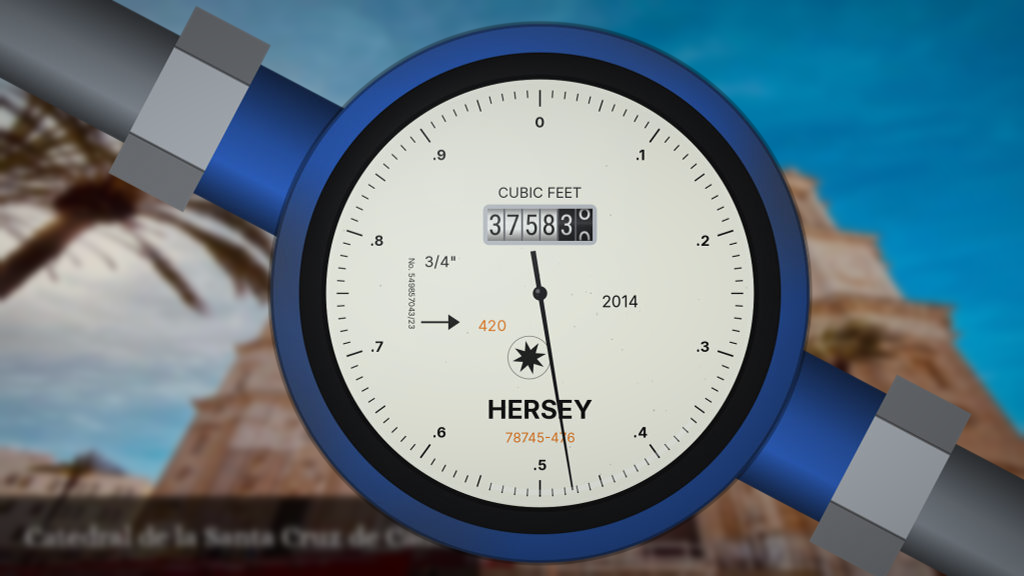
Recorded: value=375838.47 unit=ft³
